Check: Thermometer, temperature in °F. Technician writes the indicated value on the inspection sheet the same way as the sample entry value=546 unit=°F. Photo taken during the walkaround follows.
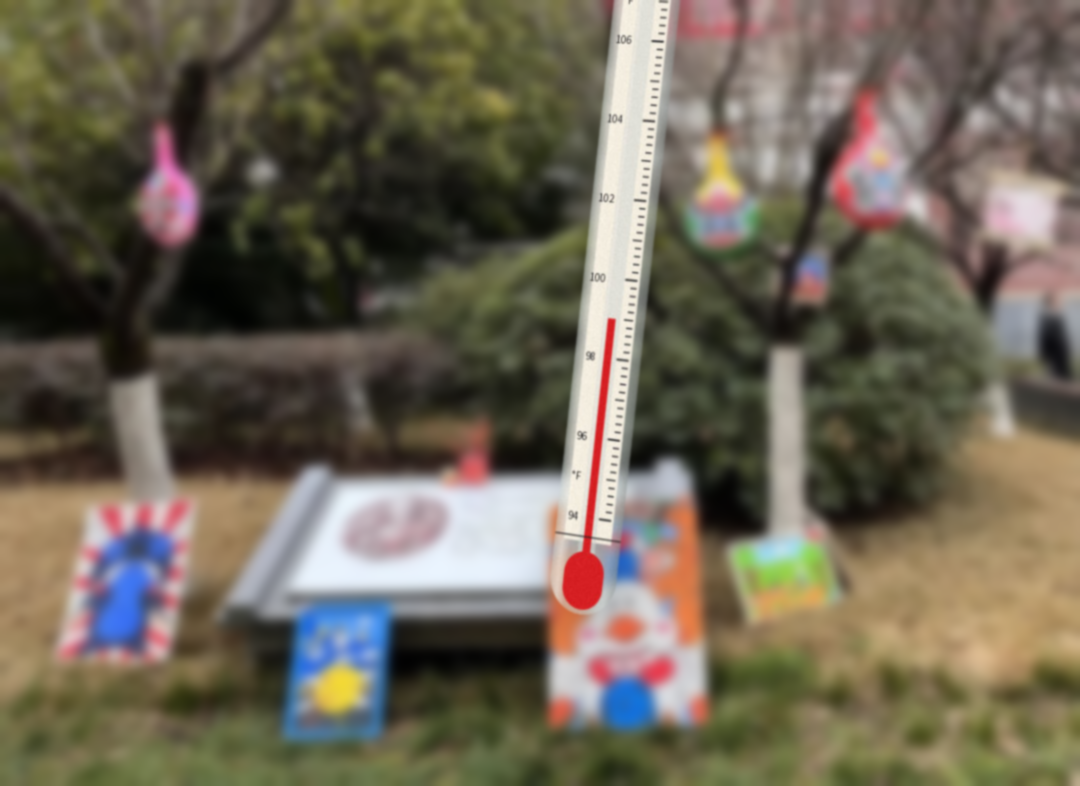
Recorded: value=99 unit=°F
